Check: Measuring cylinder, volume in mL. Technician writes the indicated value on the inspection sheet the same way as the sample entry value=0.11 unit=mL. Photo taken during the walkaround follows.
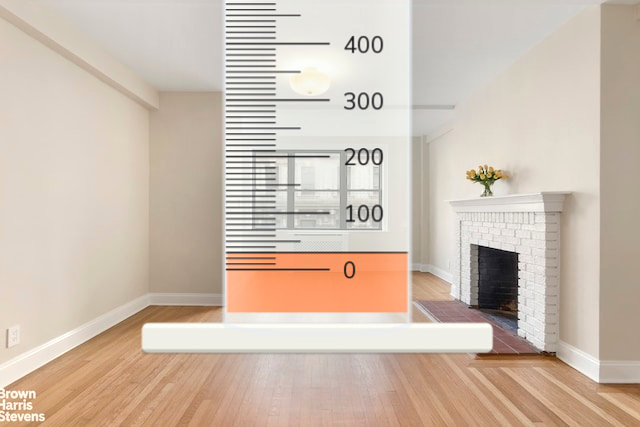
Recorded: value=30 unit=mL
